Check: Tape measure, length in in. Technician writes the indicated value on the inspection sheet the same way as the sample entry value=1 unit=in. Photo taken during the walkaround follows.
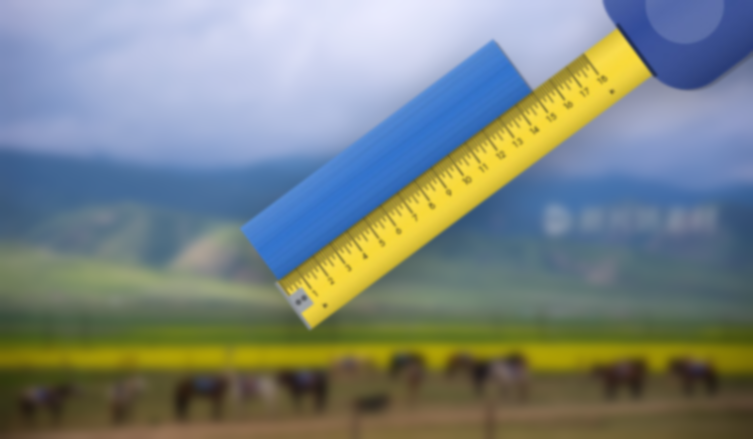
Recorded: value=15 unit=in
